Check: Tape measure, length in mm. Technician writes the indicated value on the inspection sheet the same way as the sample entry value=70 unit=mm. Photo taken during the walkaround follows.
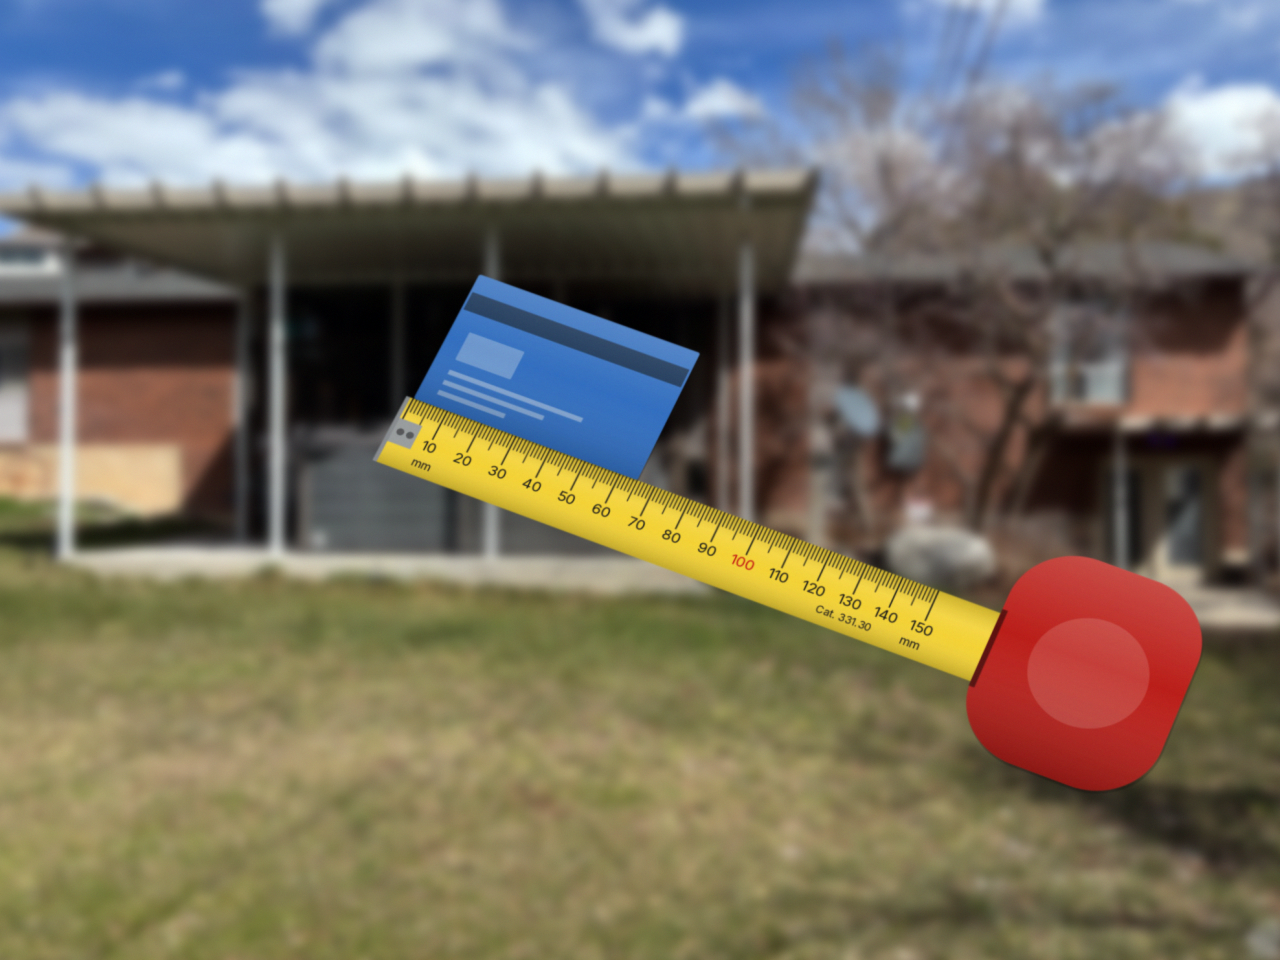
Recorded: value=65 unit=mm
